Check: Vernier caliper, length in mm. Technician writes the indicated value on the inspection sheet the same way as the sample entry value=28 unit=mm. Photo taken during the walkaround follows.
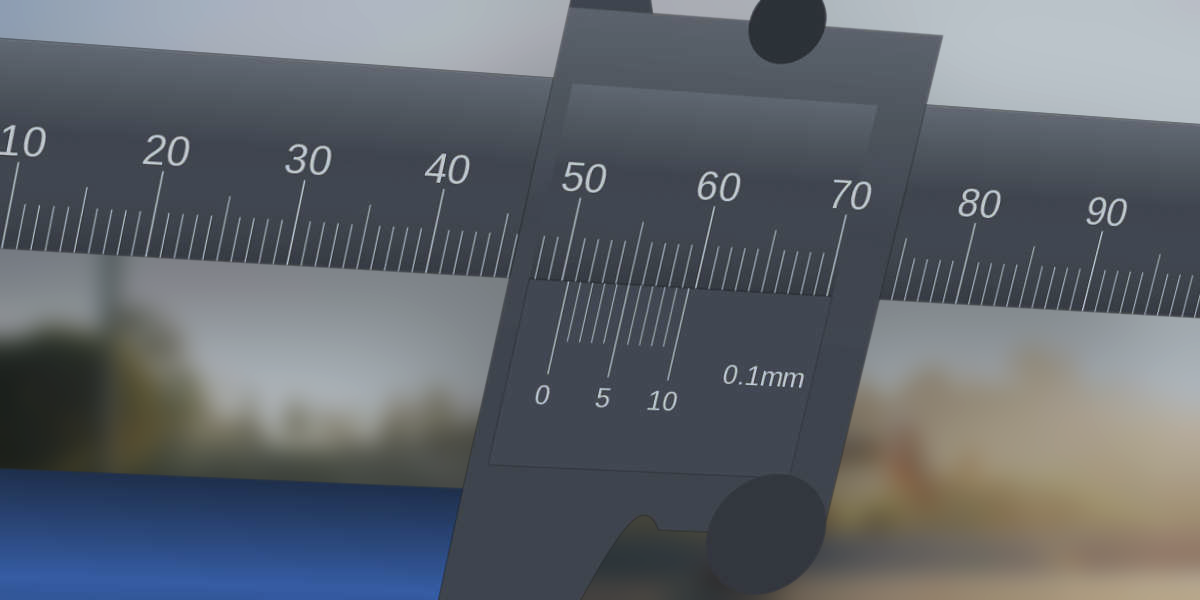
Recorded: value=50.5 unit=mm
